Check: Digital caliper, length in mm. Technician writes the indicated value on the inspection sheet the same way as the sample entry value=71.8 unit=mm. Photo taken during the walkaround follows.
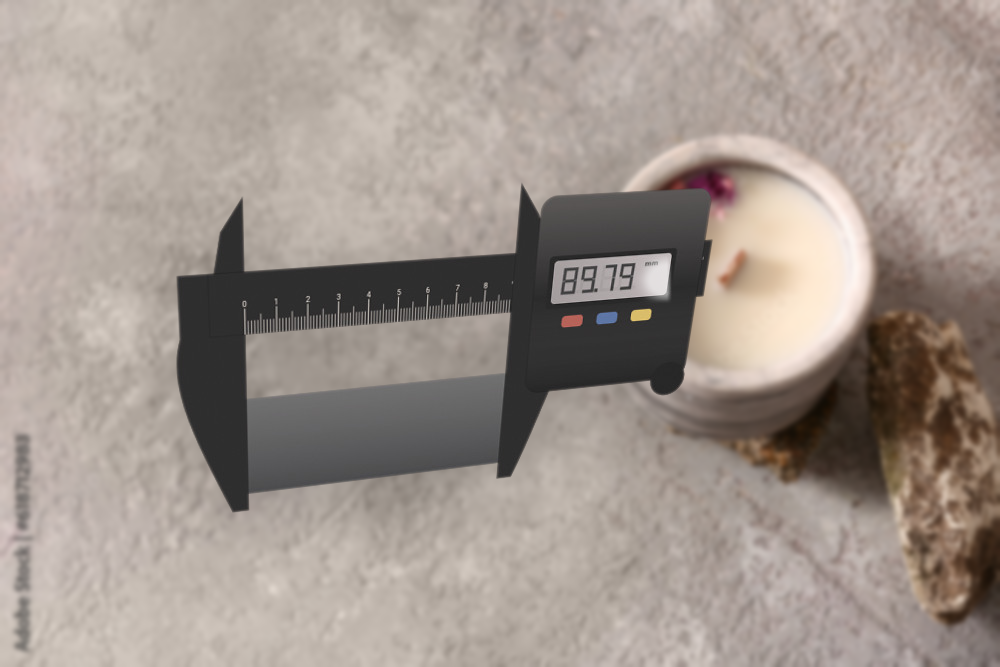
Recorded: value=89.79 unit=mm
